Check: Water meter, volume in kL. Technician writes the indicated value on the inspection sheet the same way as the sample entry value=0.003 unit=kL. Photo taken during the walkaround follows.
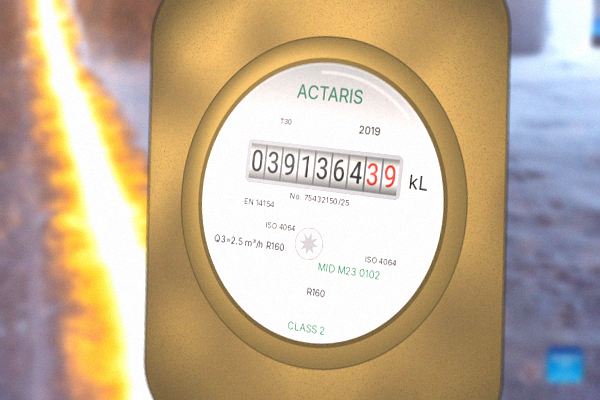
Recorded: value=391364.39 unit=kL
